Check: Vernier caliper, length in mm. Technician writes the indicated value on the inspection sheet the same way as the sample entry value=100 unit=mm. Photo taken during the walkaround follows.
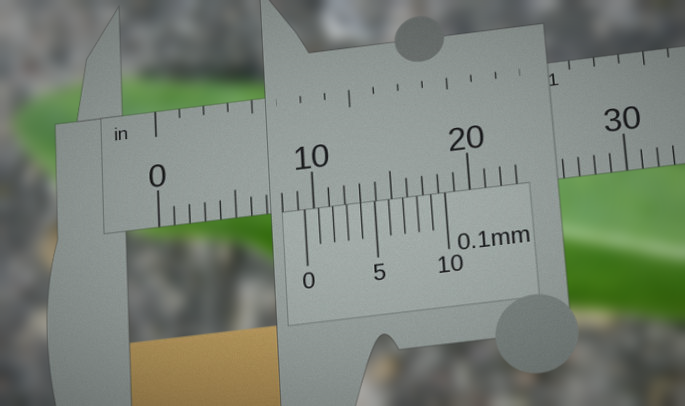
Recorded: value=9.4 unit=mm
